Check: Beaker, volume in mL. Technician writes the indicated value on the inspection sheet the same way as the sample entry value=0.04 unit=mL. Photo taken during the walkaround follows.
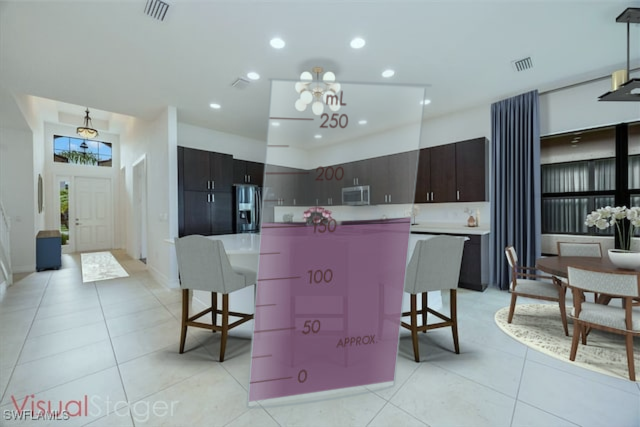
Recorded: value=150 unit=mL
